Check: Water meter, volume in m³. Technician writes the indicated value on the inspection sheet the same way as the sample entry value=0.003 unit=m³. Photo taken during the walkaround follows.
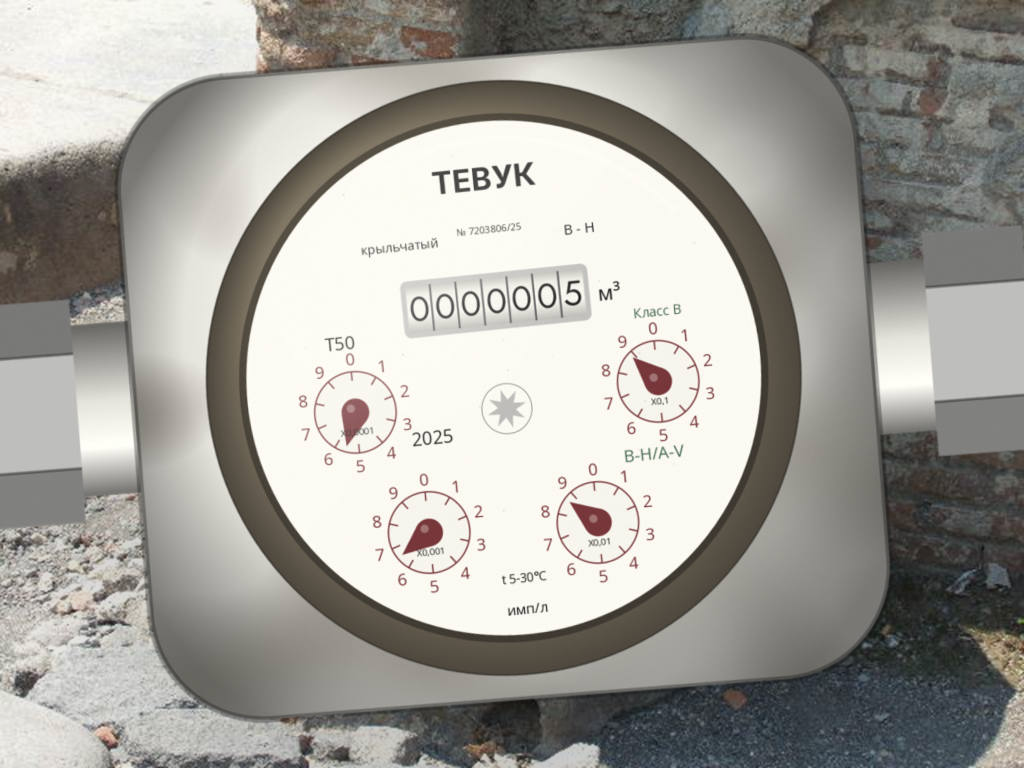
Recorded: value=5.8865 unit=m³
